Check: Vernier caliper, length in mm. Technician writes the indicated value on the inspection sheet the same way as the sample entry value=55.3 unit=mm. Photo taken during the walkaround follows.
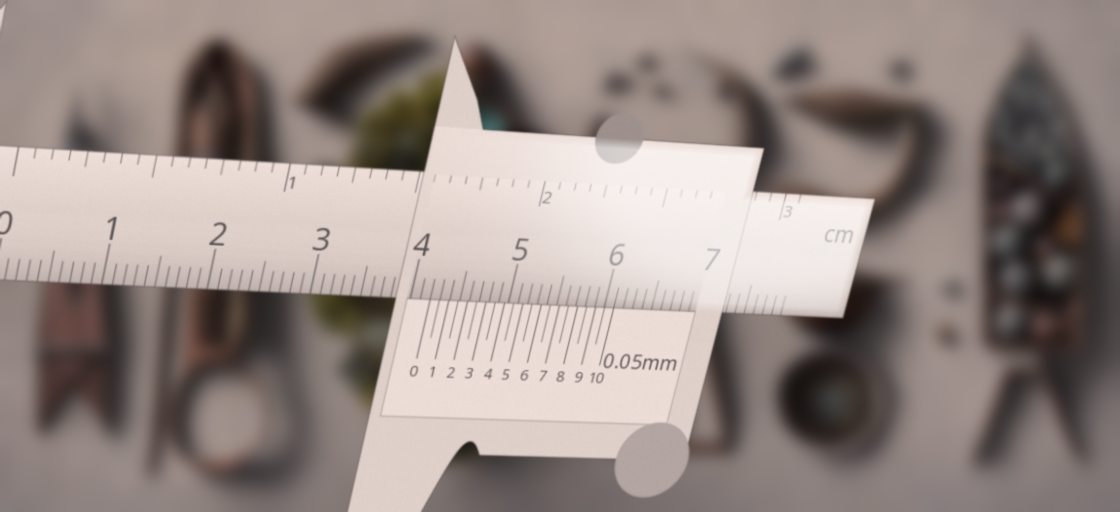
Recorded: value=42.0 unit=mm
